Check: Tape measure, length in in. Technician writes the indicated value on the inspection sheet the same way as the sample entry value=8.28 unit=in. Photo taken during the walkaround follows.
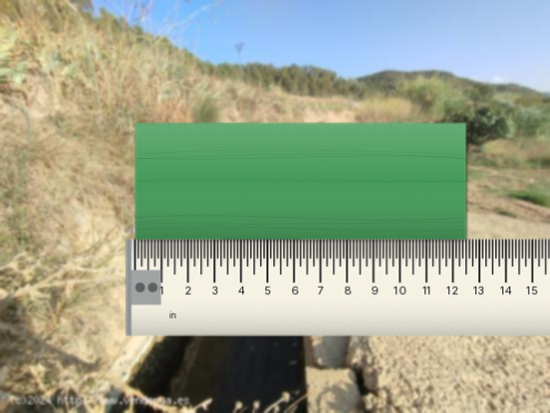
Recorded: value=12.5 unit=in
